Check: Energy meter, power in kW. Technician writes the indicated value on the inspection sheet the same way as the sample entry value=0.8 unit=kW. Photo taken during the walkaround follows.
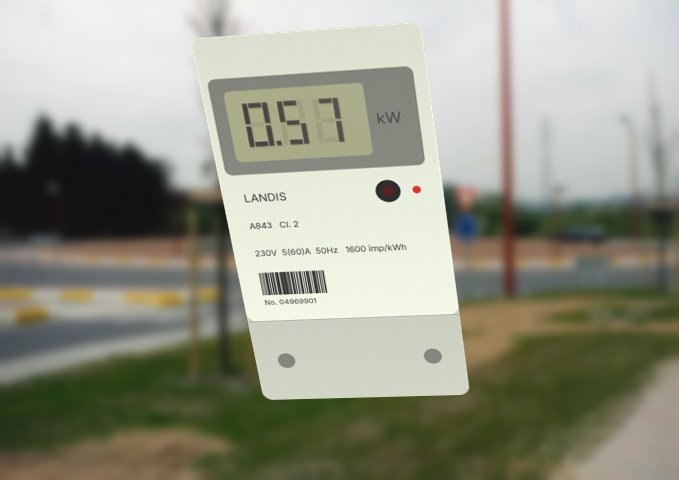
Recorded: value=0.57 unit=kW
